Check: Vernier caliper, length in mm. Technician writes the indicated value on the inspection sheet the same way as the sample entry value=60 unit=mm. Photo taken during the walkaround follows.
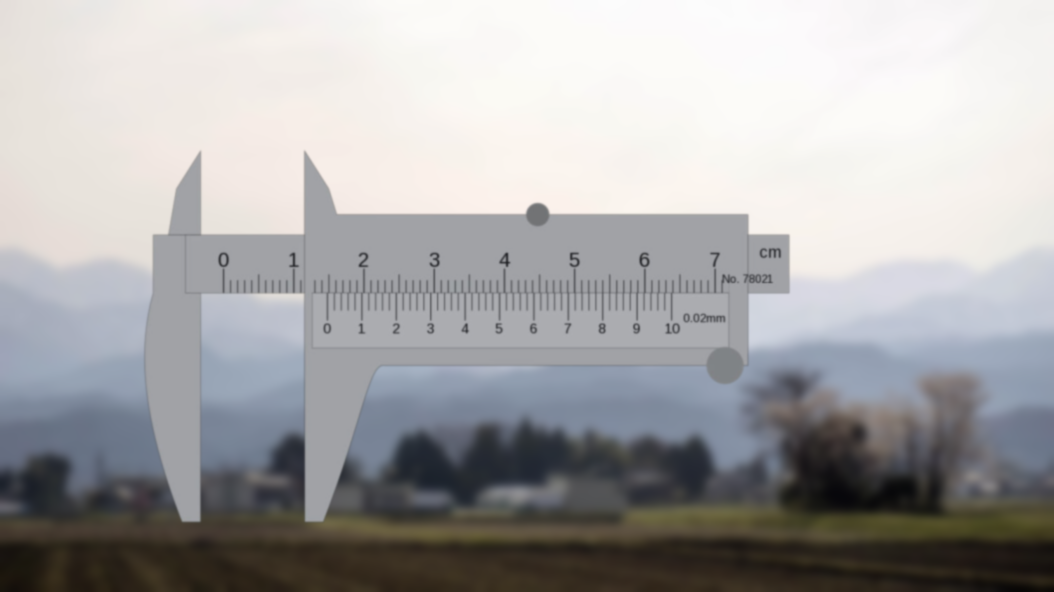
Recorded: value=14.8 unit=mm
